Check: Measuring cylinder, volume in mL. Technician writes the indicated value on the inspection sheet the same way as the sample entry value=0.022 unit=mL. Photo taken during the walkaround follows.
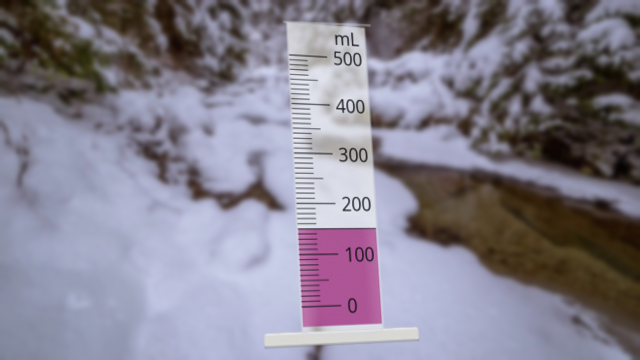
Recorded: value=150 unit=mL
